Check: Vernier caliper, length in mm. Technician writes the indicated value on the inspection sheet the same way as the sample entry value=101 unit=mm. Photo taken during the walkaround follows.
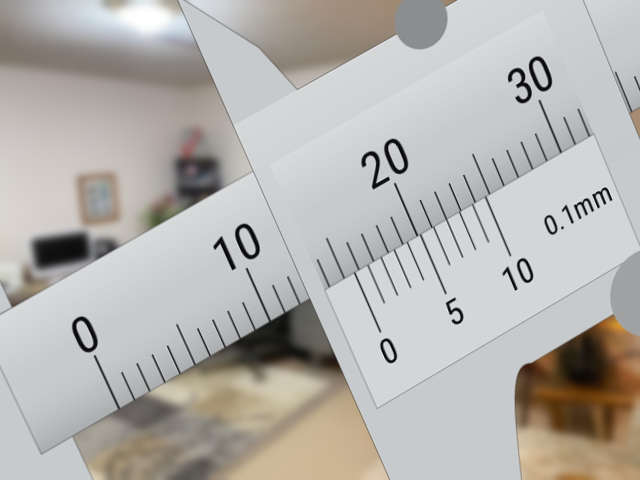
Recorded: value=15.7 unit=mm
